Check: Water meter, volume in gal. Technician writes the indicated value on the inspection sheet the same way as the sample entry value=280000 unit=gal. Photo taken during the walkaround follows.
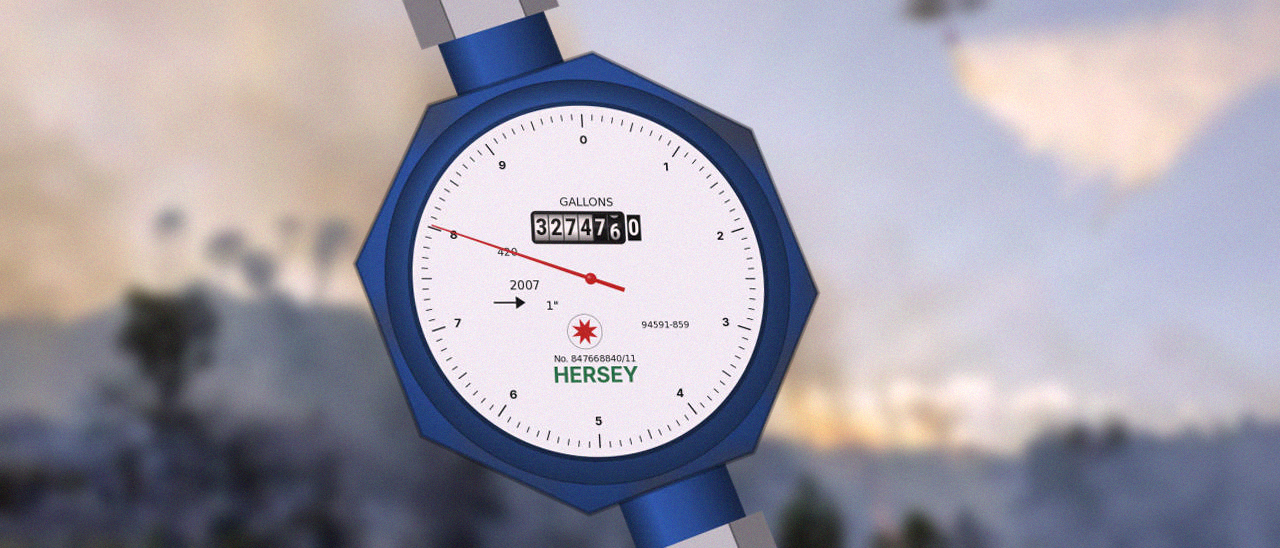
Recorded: value=3274758.0 unit=gal
